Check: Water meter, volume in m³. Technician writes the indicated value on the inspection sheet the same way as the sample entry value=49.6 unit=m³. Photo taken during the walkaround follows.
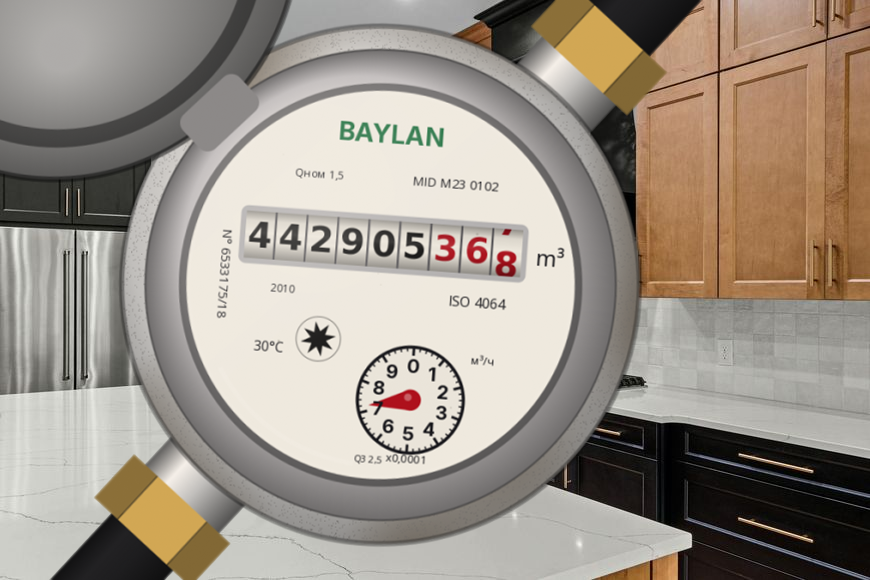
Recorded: value=442905.3677 unit=m³
